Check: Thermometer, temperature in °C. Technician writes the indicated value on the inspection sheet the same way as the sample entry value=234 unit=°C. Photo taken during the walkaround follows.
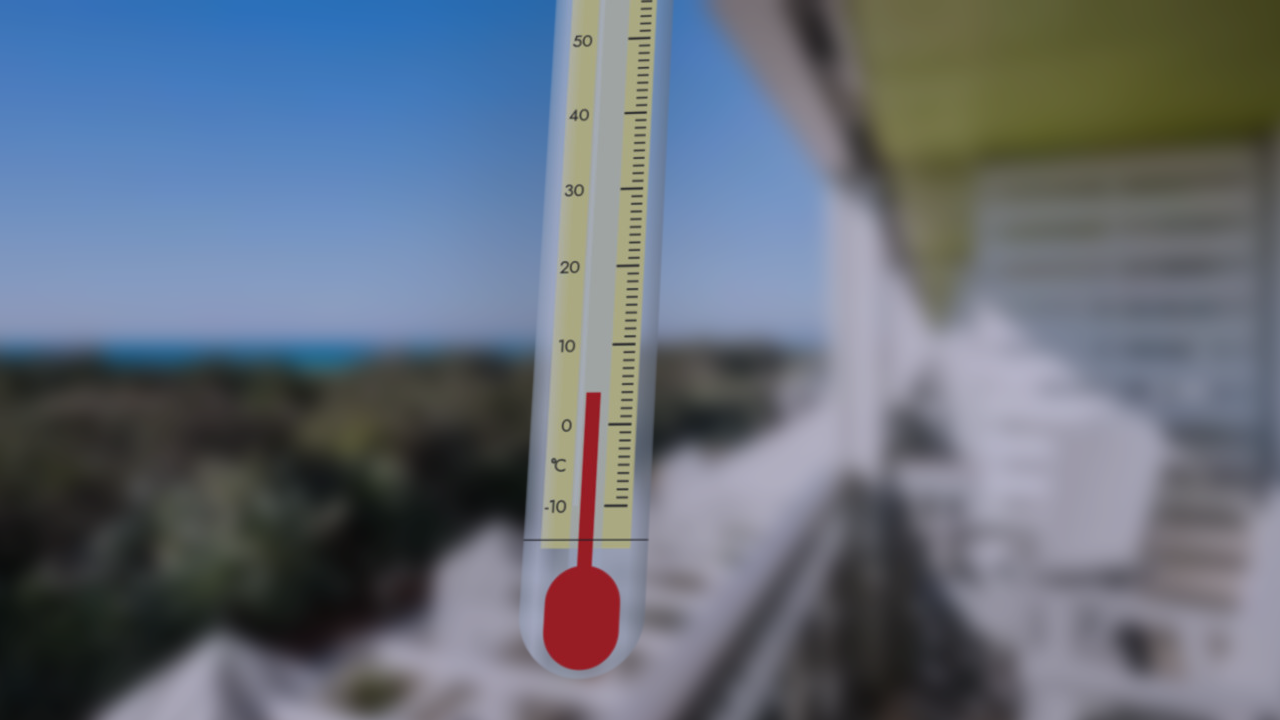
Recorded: value=4 unit=°C
